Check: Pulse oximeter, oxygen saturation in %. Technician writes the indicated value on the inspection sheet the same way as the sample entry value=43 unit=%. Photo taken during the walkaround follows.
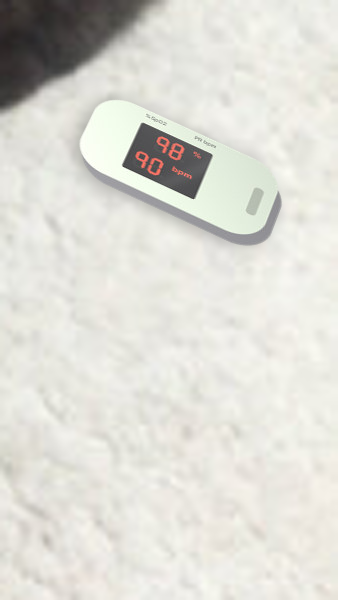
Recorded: value=98 unit=%
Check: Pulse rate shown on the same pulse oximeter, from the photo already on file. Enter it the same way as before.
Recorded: value=90 unit=bpm
